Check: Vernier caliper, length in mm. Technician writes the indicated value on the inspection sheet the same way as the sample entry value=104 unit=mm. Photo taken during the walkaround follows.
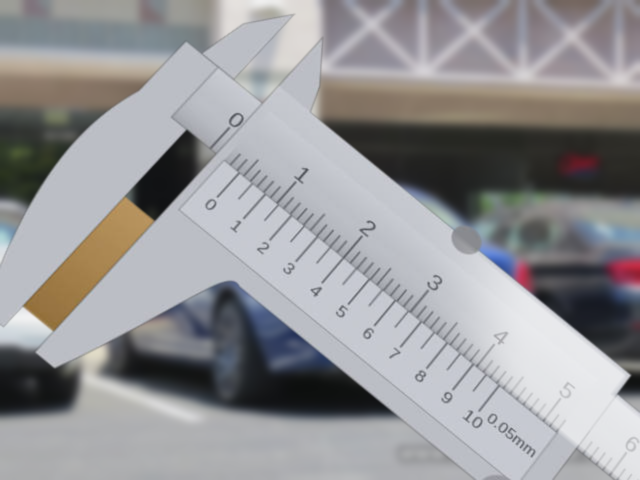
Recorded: value=4.4 unit=mm
